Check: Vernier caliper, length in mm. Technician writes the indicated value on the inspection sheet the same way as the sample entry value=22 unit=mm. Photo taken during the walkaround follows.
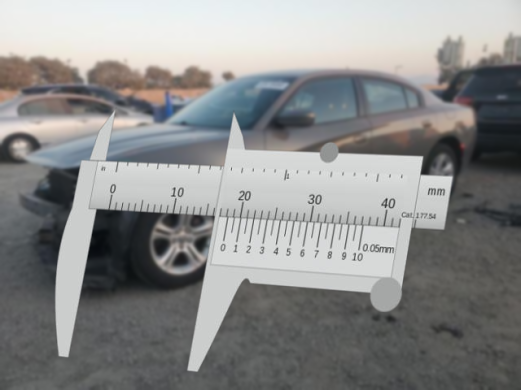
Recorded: value=18.2 unit=mm
